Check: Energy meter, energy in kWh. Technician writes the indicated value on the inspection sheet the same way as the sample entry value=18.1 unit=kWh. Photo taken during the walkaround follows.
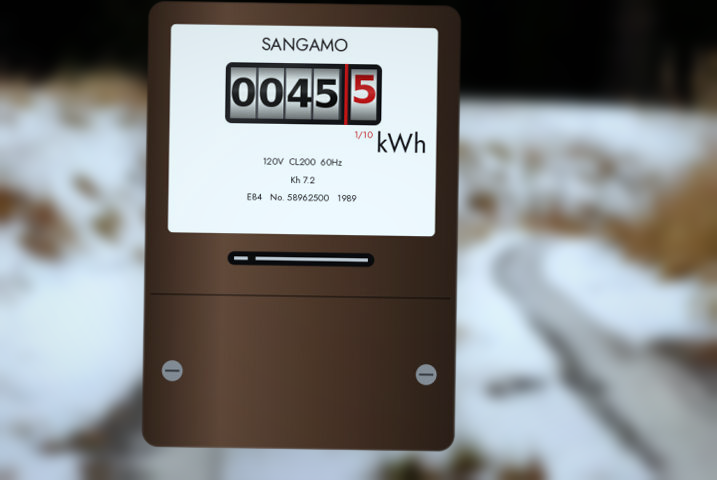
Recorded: value=45.5 unit=kWh
